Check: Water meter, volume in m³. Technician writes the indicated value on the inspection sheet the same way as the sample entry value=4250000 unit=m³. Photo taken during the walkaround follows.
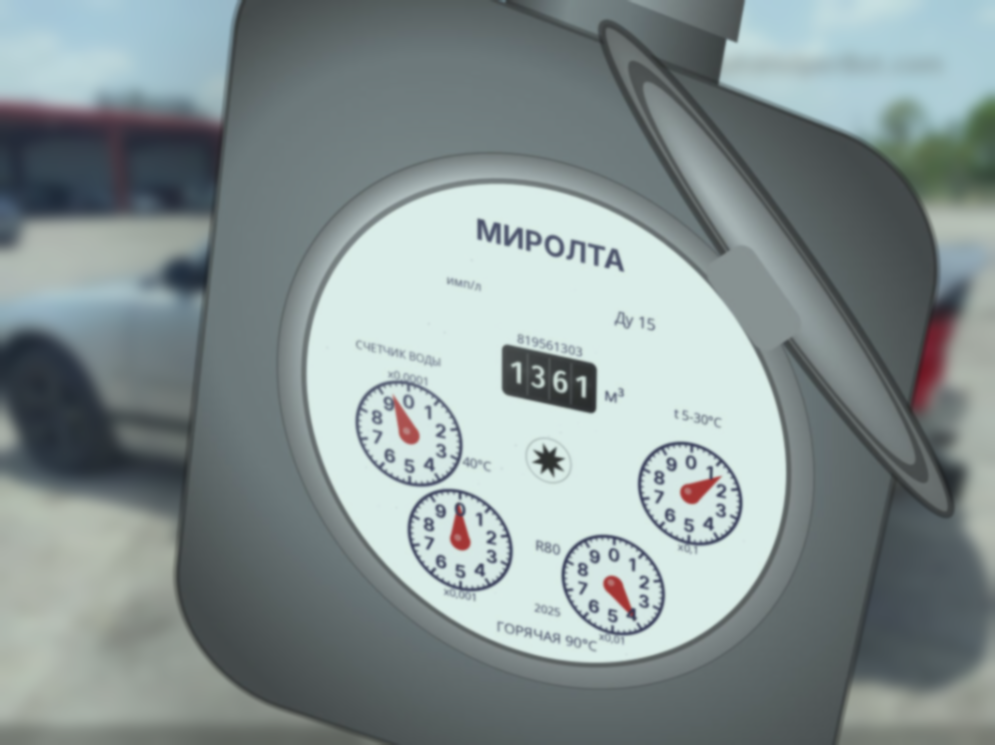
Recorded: value=1361.1399 unit=m³
